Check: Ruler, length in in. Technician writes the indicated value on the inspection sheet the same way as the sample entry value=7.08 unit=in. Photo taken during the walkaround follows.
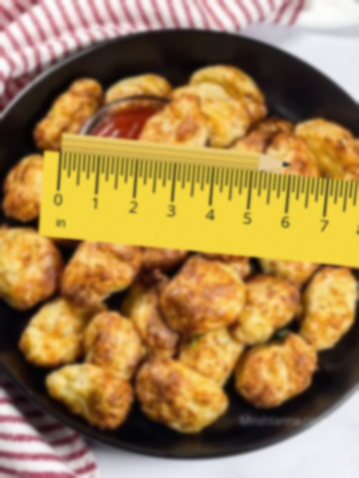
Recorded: value=6 unit=in
